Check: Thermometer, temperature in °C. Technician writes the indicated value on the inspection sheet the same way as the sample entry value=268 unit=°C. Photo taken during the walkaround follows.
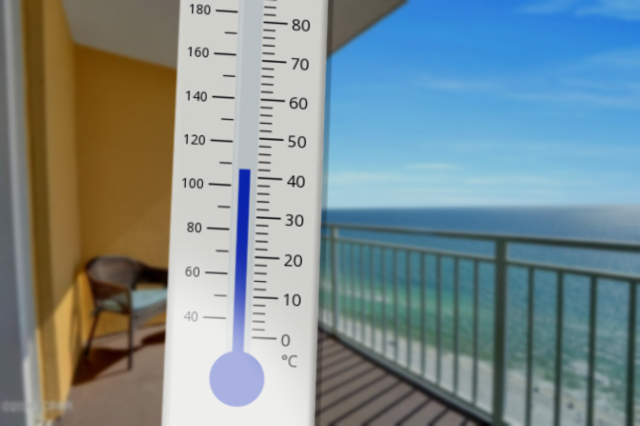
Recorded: value=42 unit=°C
